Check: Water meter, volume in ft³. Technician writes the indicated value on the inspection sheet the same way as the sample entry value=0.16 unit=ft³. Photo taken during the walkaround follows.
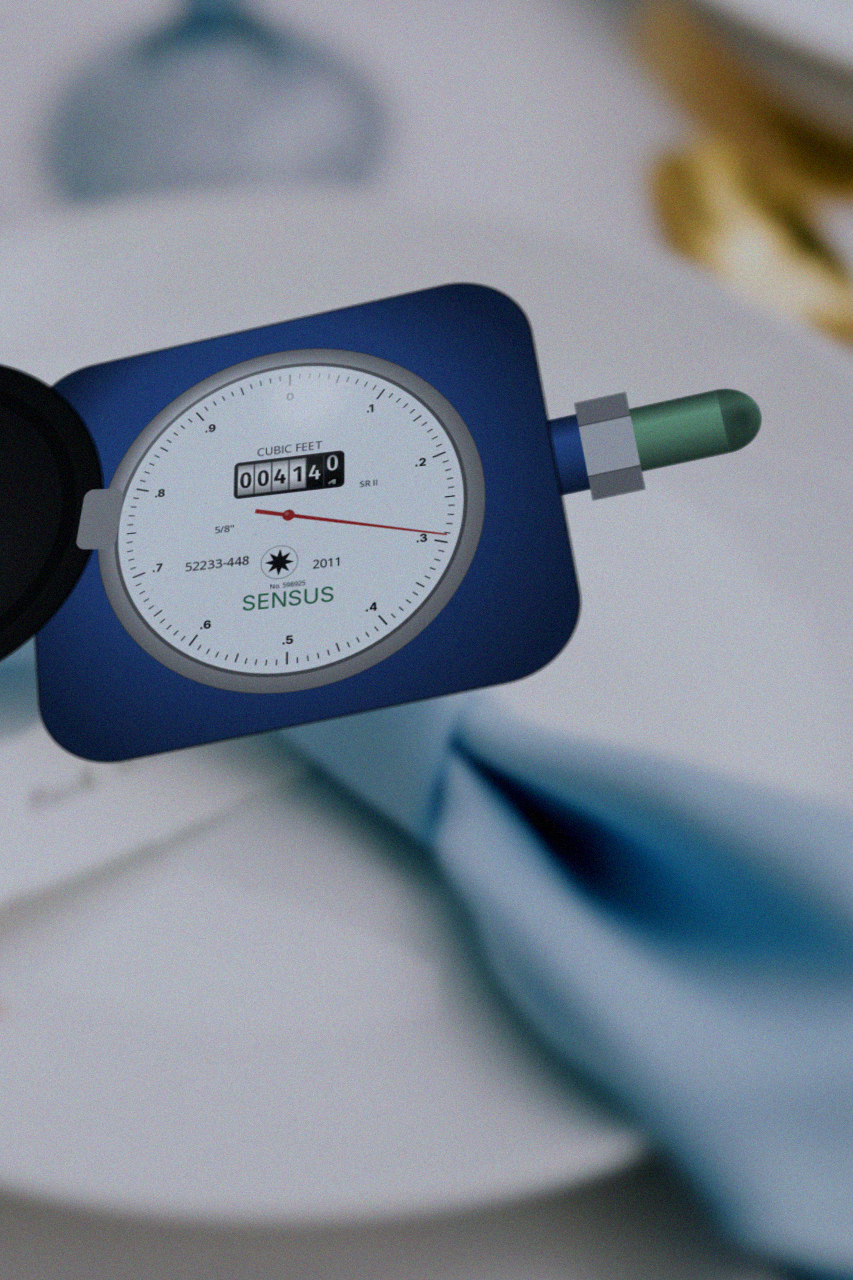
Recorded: value=4140.29 unit=ft³
